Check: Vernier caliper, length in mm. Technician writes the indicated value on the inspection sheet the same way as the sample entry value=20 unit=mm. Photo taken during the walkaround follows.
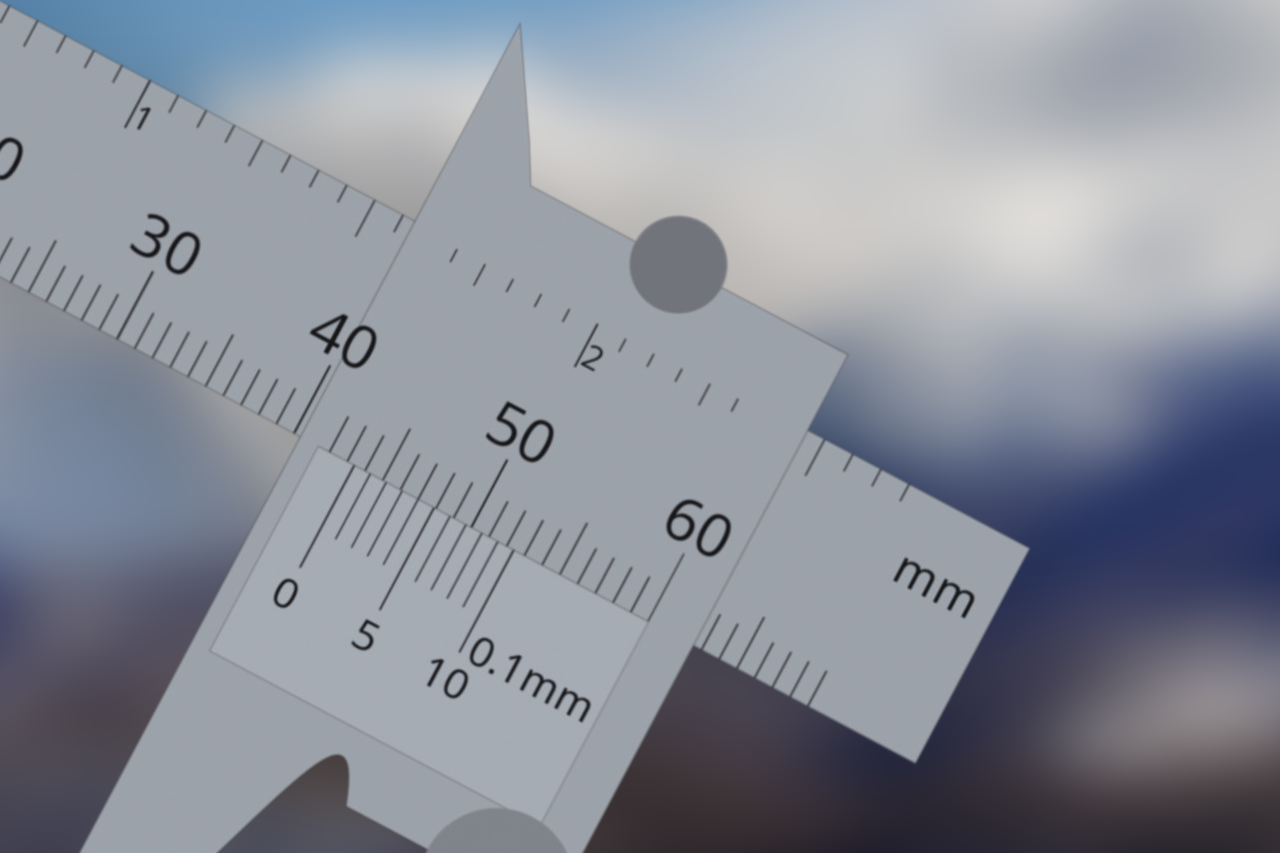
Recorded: value=43.4 unit=mm
